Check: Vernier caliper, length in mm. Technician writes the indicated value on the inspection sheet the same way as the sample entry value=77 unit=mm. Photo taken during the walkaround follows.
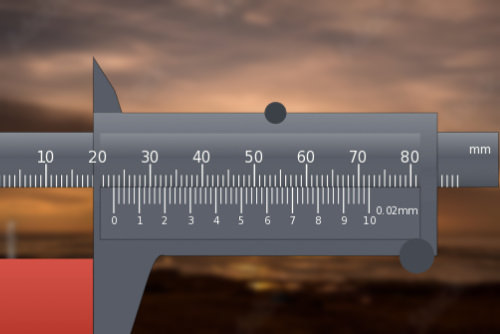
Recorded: value=23.0 unit=mm
